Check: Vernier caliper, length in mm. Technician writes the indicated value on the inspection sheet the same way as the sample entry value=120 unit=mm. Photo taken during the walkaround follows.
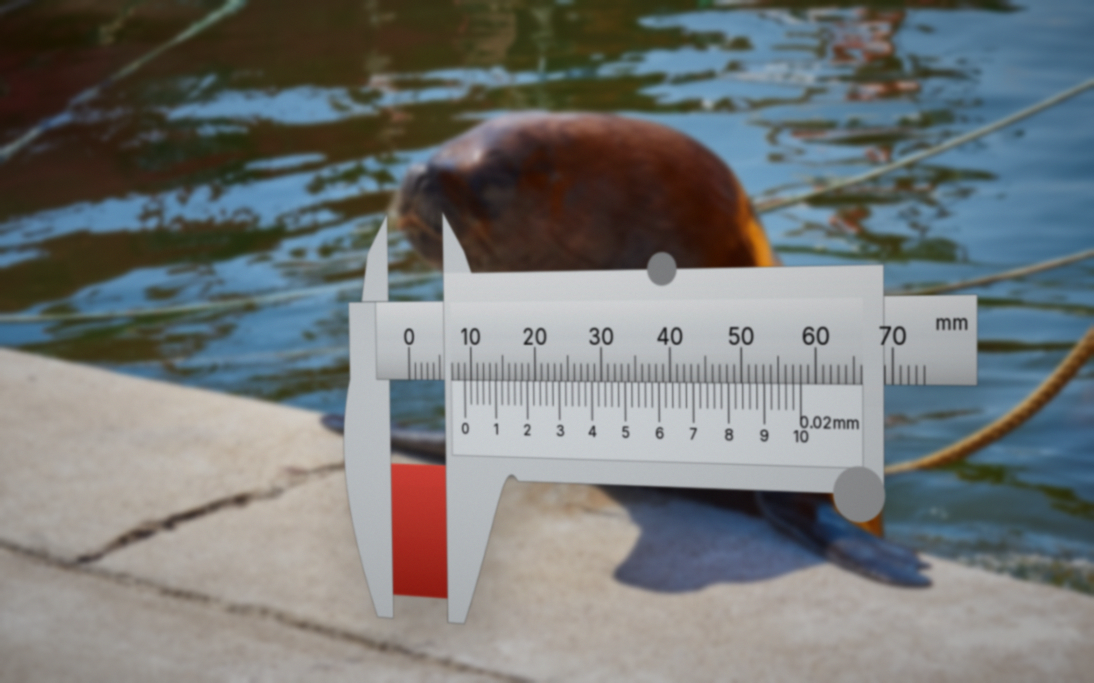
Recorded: value=9.0 unit=mm
